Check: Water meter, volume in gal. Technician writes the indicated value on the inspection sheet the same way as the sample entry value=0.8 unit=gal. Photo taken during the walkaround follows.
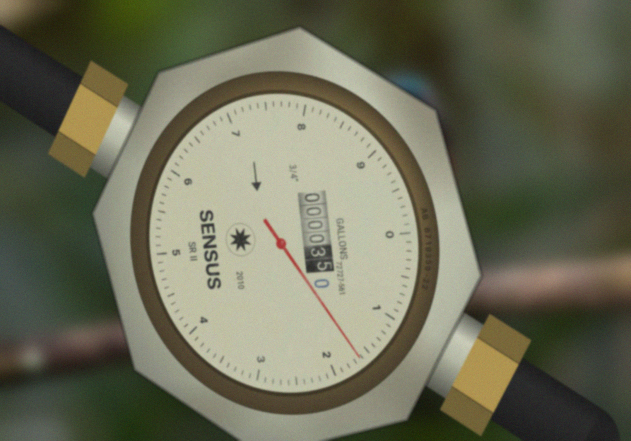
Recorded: value=351.6 unit=gal
